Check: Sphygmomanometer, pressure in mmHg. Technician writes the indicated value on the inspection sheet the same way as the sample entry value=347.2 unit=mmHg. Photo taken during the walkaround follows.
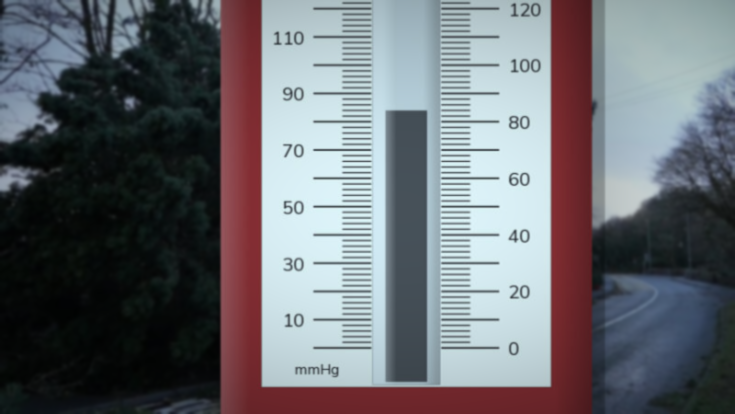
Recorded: value=84 unit=mmHg
